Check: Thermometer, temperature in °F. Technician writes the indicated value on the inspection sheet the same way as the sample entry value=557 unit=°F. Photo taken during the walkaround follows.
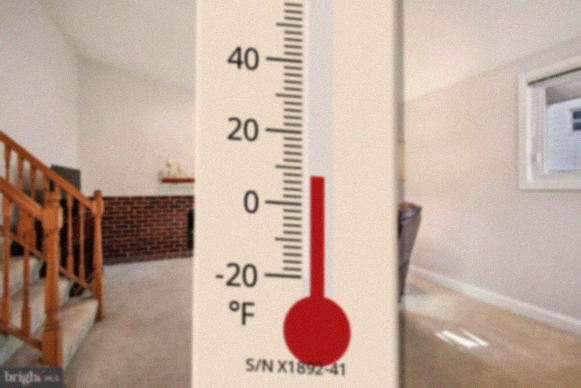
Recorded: value=8 unit=°F
